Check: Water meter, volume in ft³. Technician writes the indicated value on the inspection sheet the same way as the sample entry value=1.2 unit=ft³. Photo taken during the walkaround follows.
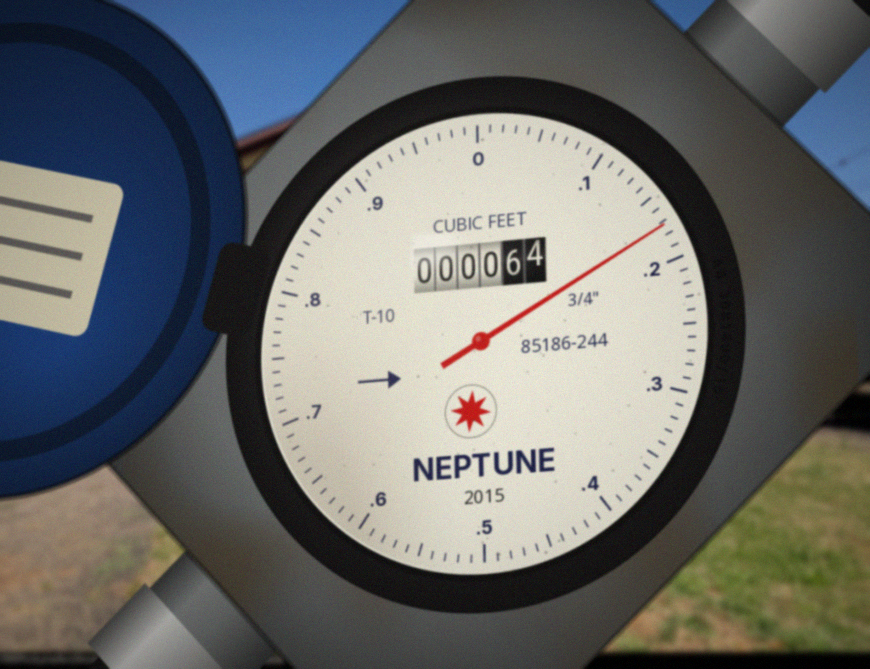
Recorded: value=64.17 unit=ft³
